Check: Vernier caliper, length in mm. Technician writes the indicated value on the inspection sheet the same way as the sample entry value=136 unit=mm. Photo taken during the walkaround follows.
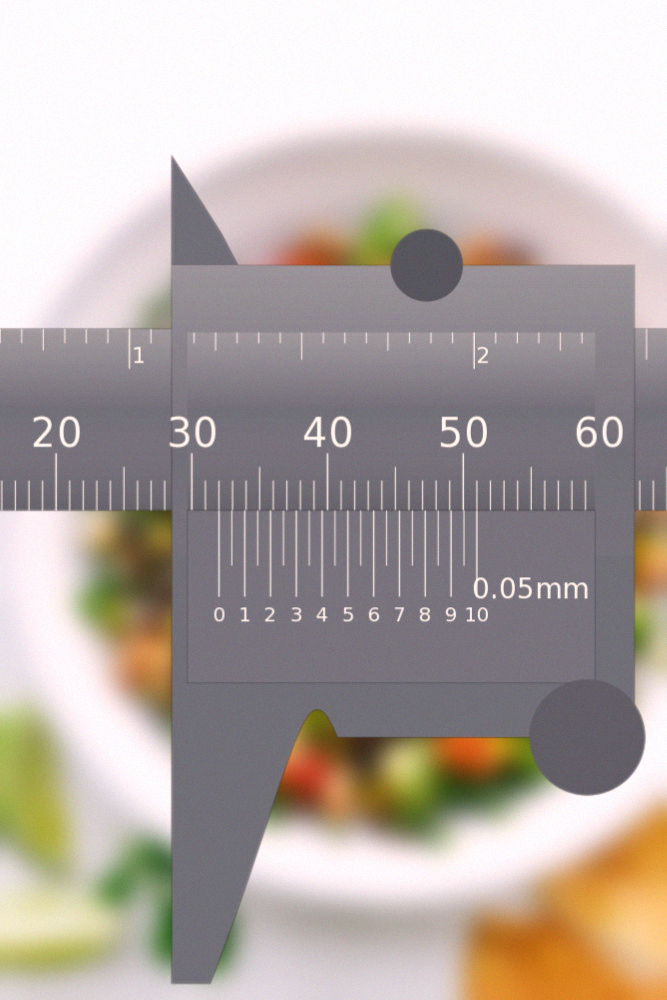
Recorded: value=32.0 unit=mm
